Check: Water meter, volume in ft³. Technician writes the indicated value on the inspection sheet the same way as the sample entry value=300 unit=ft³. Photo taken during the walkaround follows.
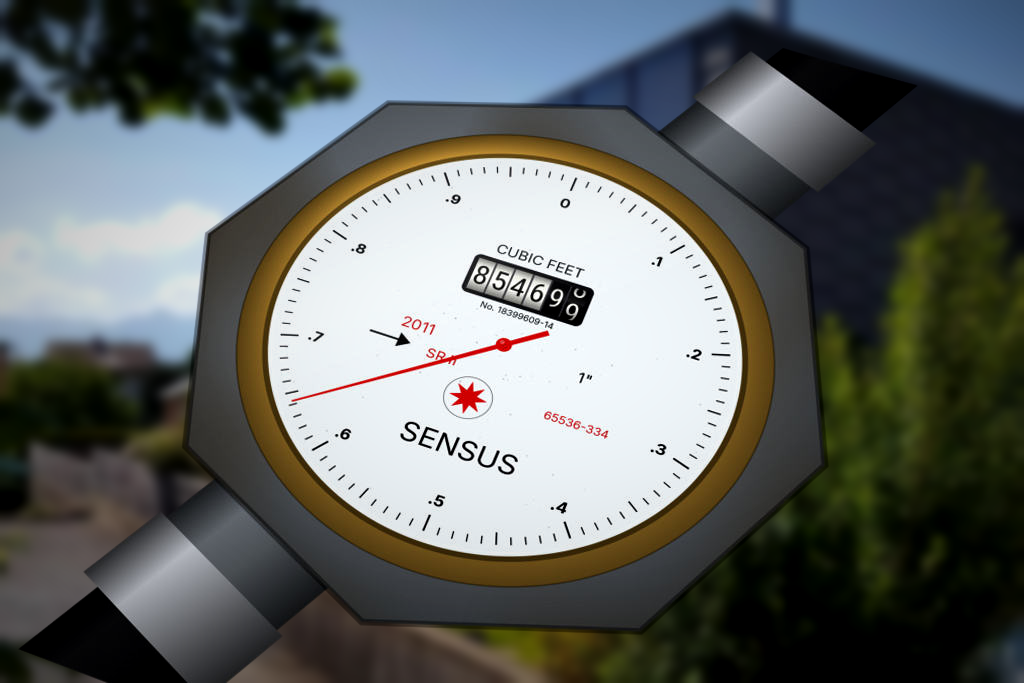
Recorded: value=854698.64 unit=ft³
